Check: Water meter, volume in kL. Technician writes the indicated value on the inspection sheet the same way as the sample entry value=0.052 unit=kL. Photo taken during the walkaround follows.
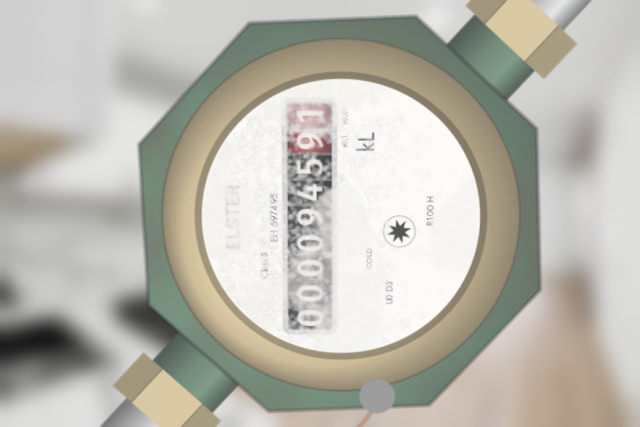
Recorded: value=945.91 unit=kL
